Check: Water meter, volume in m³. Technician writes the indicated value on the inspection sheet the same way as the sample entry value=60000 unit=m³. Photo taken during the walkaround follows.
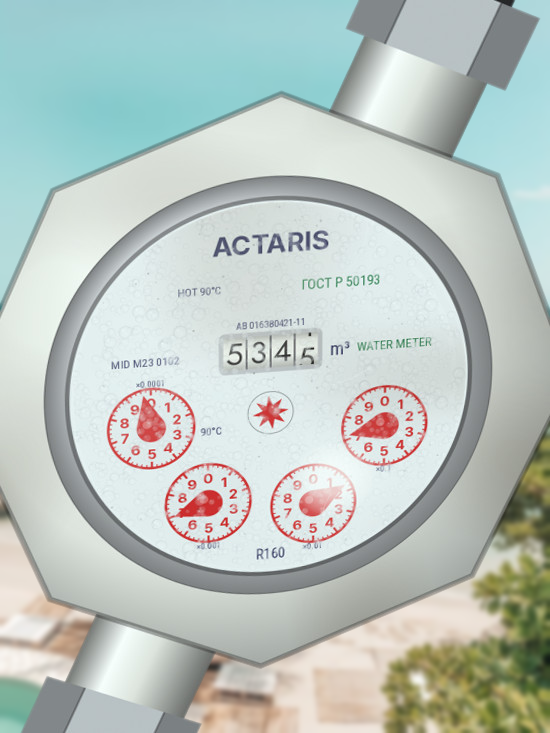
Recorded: value=5344.7169 unit=m³
